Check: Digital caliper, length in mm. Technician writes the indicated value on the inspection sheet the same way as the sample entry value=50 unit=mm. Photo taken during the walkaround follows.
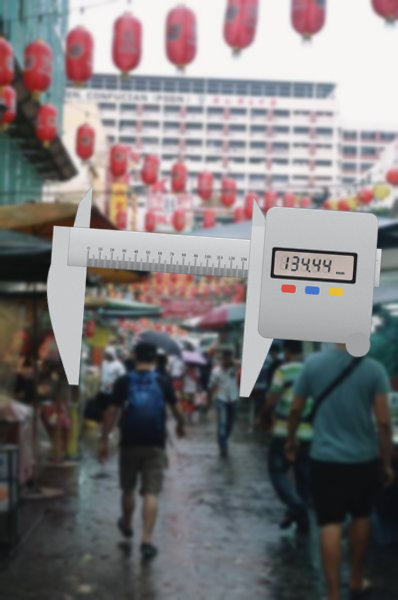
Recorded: value=134.44 unit=mm
